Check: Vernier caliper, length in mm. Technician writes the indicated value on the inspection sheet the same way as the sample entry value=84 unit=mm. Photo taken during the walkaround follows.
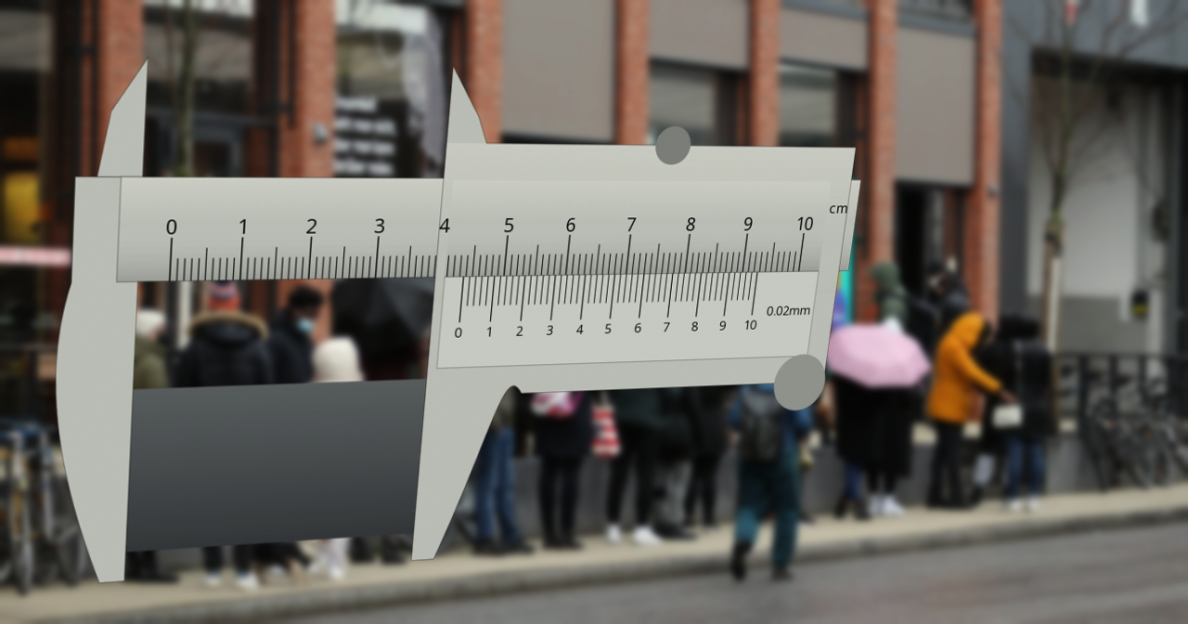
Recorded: value=43.6 unit=mm
